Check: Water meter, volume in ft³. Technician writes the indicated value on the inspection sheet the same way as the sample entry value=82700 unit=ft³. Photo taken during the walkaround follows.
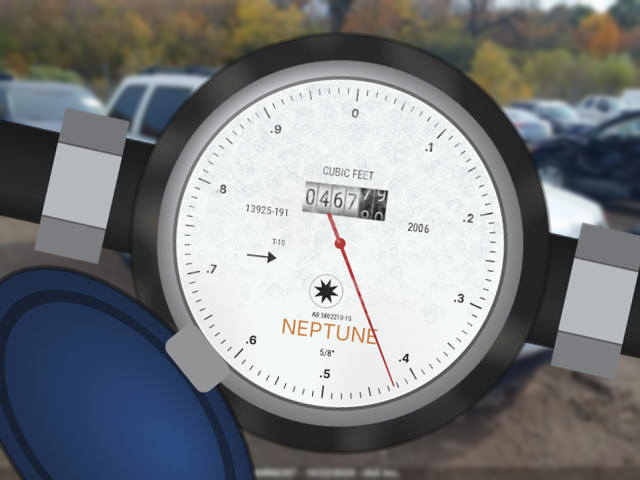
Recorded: value=46779.42 unit=ft³
